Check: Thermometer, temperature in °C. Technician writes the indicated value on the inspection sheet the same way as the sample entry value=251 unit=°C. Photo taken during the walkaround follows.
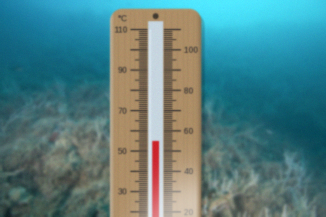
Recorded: value=55 unit=°C
